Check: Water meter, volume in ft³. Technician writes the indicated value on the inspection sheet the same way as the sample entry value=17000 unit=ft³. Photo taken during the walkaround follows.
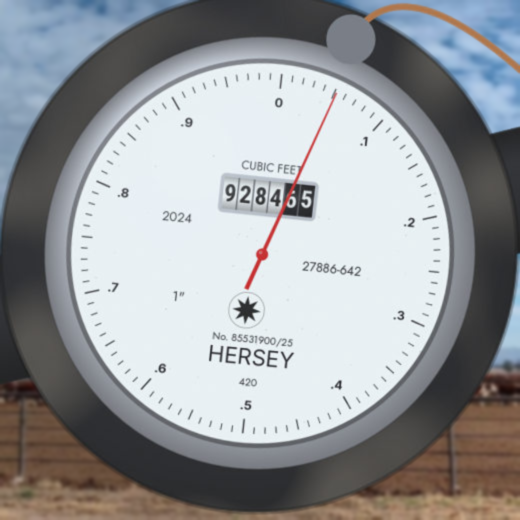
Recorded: value=928465.05 unit=ft³
